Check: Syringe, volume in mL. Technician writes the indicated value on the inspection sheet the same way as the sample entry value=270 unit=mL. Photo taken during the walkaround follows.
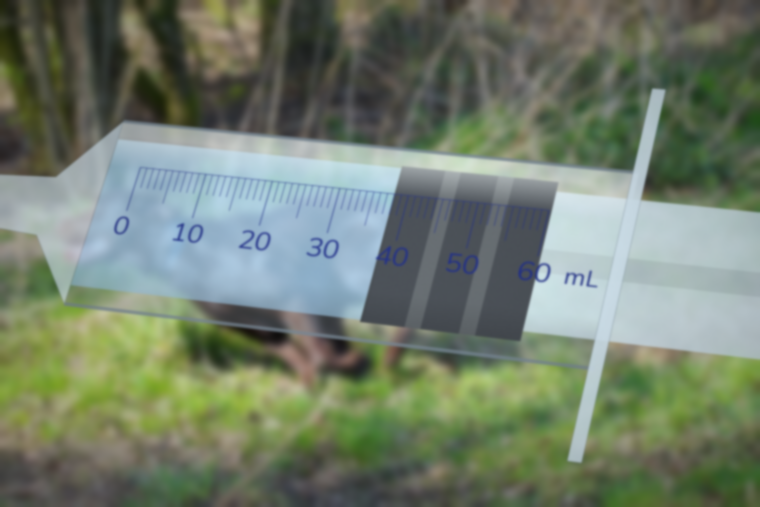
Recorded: value=38 unit=mL
